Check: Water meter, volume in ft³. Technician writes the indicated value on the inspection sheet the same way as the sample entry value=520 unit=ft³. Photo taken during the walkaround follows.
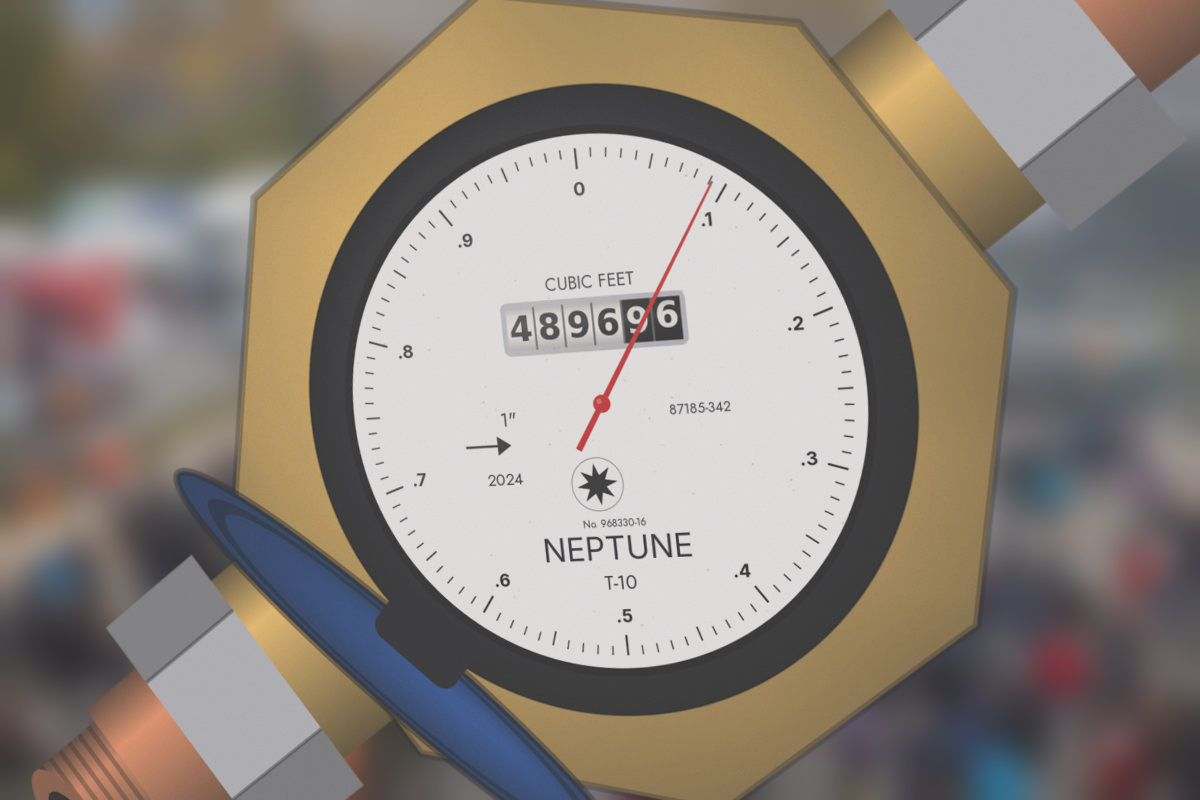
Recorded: value=489696.09 unit=ft³
